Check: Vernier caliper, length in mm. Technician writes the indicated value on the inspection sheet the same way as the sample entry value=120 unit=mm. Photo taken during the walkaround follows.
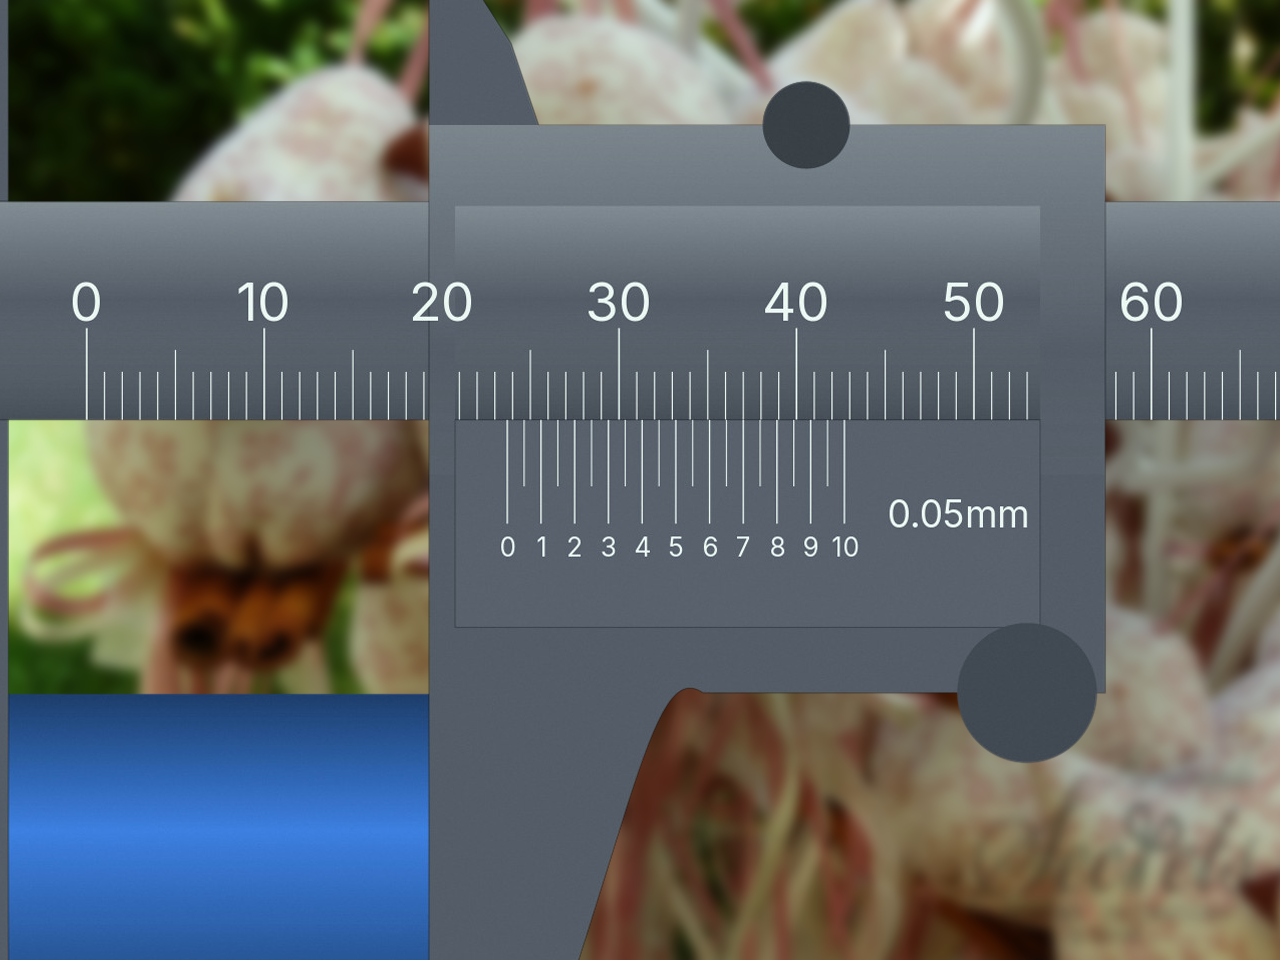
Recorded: value=23.7 unit=mm
